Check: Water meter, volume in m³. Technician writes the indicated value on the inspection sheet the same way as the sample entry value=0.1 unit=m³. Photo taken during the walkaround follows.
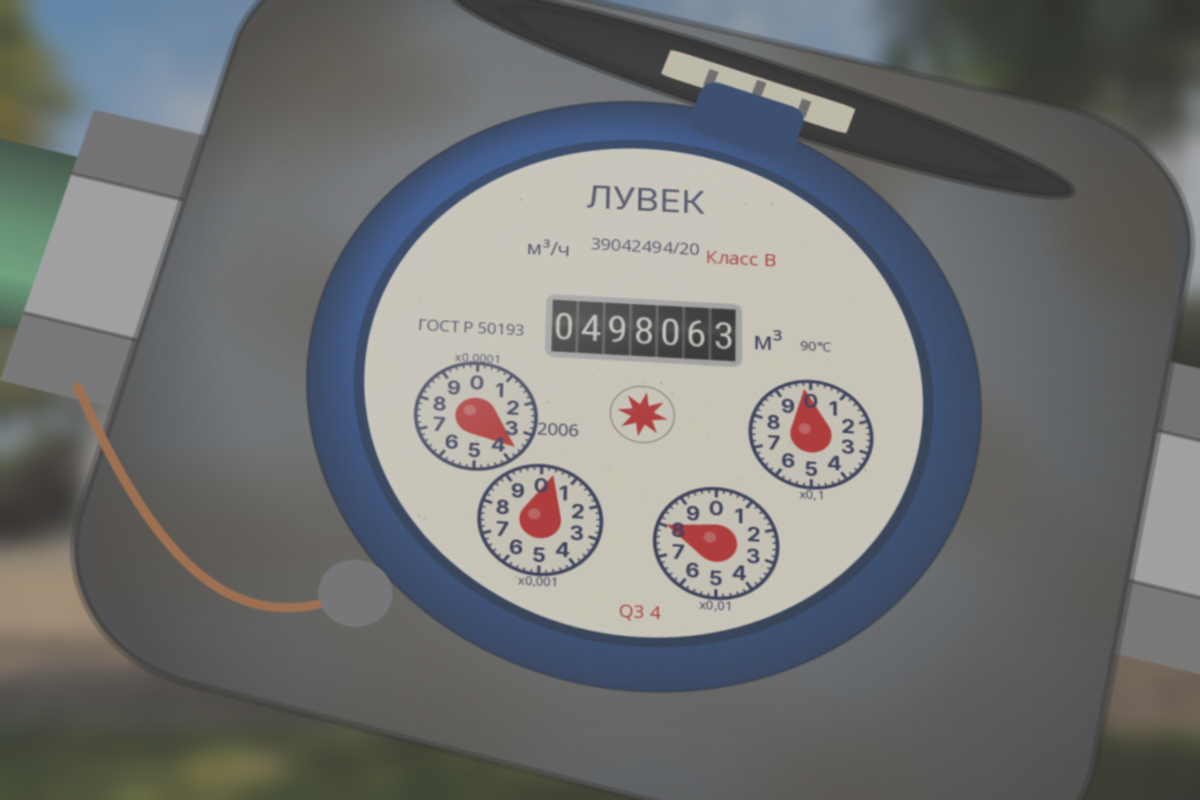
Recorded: value=498062.9803 unit=m³
